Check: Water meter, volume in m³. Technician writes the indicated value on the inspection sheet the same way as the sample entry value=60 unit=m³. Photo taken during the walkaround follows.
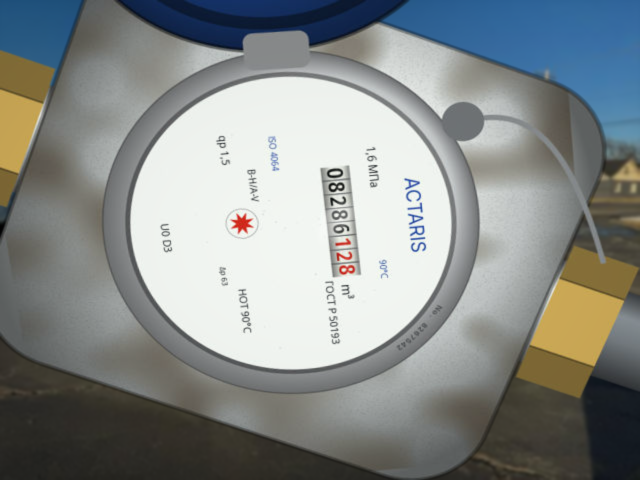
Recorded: value=8286.128 unit=m³
